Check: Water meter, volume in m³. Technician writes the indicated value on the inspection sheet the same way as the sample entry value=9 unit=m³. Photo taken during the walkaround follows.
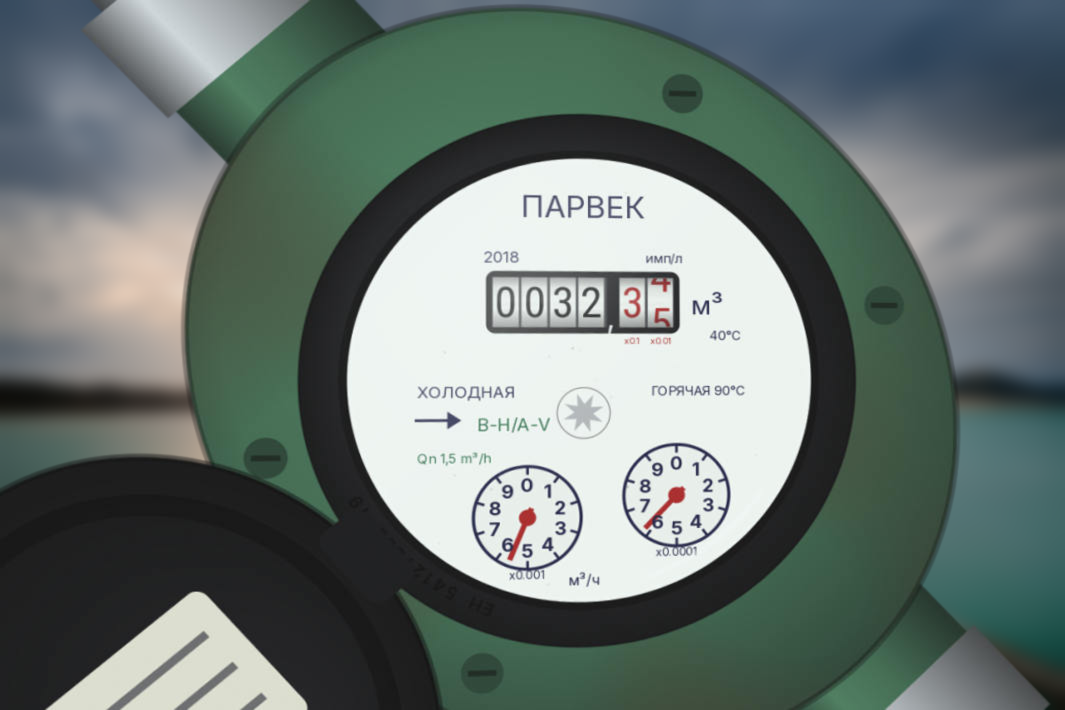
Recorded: value=32.3456 unit=m³
